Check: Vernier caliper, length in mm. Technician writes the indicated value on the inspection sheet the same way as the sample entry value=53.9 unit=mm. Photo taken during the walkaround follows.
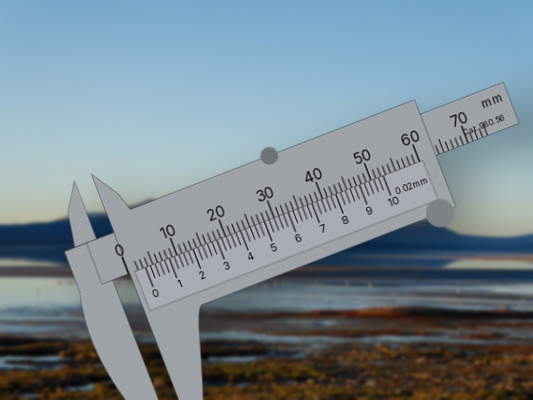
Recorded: value=3.5 unit=mm
